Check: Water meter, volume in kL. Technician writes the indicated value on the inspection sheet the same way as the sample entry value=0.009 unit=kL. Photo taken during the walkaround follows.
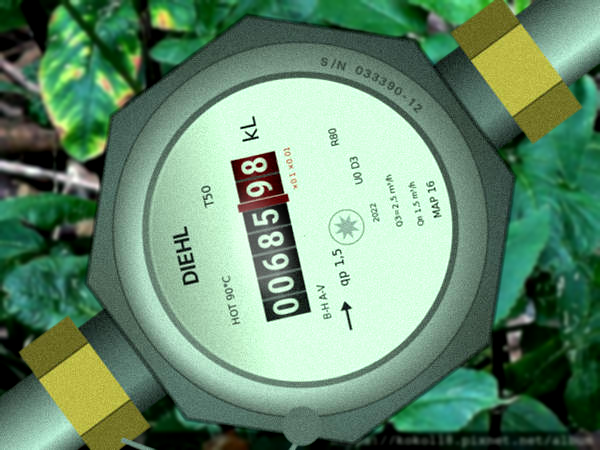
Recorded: value=685.98 unit=kL
